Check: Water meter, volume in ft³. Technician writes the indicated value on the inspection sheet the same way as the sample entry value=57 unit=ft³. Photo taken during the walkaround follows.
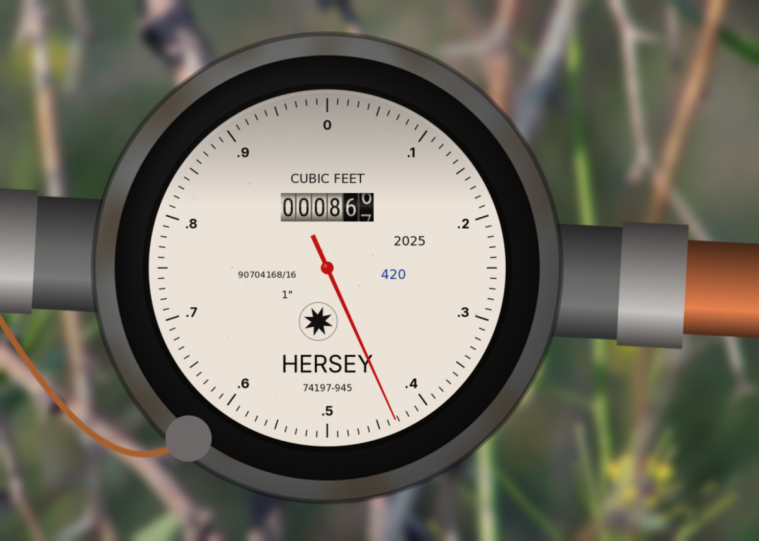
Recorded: value=866.43 unit=ft³
